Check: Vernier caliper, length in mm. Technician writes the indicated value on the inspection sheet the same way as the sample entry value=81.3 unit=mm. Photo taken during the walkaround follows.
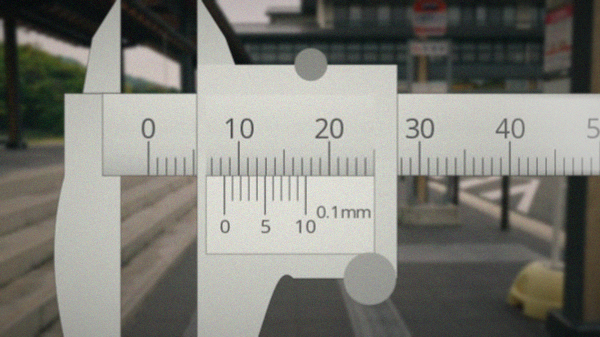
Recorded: value=8.4 unit=mm
